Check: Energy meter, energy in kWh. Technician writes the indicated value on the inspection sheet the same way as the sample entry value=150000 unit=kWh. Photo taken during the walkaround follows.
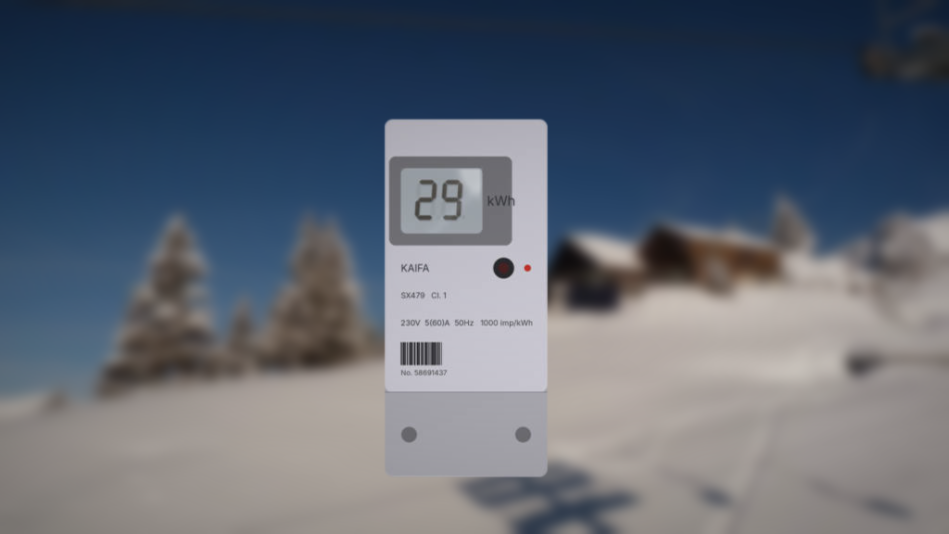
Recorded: value=29 unit=kWh
